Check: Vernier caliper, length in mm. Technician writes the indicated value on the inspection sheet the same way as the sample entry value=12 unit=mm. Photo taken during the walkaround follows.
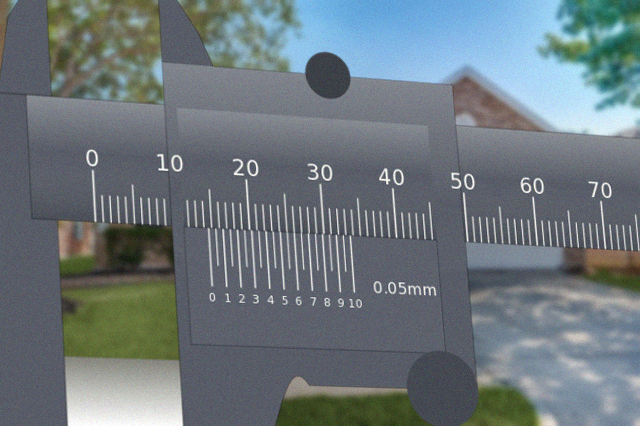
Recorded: value=14.6 unit=mm
